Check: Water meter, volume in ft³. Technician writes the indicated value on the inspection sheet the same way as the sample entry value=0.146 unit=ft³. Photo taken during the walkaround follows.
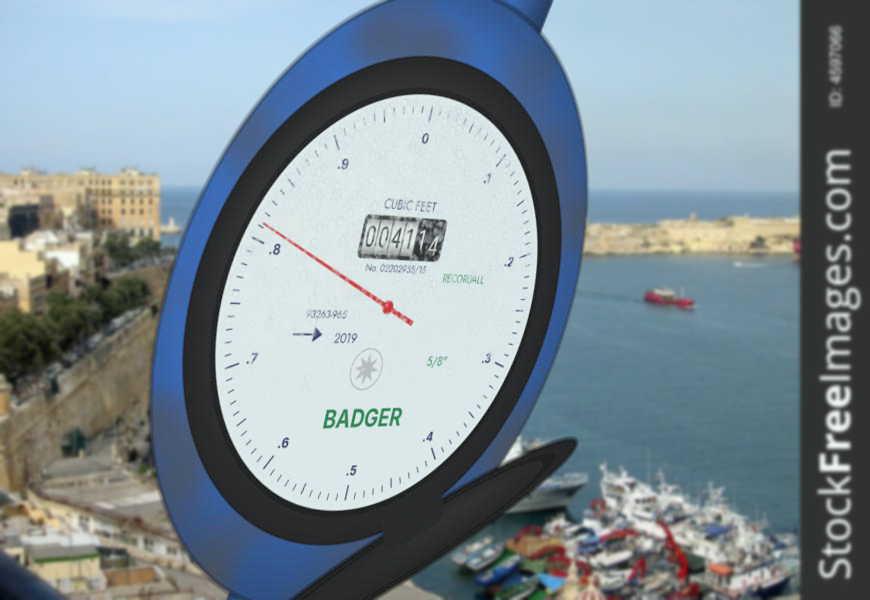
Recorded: value=4113.81 unit=ft³
